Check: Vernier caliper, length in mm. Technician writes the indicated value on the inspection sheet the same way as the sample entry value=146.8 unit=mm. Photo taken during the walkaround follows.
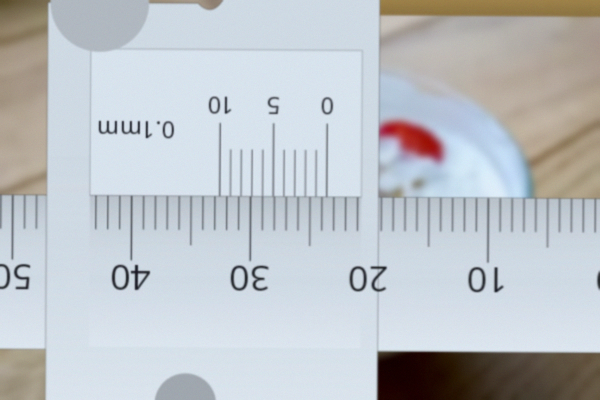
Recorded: value=23.6 unit=mm
